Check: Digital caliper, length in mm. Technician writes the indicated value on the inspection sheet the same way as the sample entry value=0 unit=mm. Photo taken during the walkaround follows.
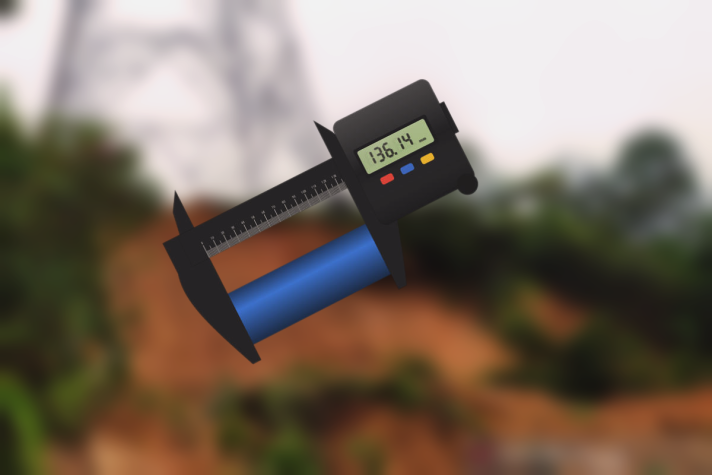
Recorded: value=136.14 unit=mm
